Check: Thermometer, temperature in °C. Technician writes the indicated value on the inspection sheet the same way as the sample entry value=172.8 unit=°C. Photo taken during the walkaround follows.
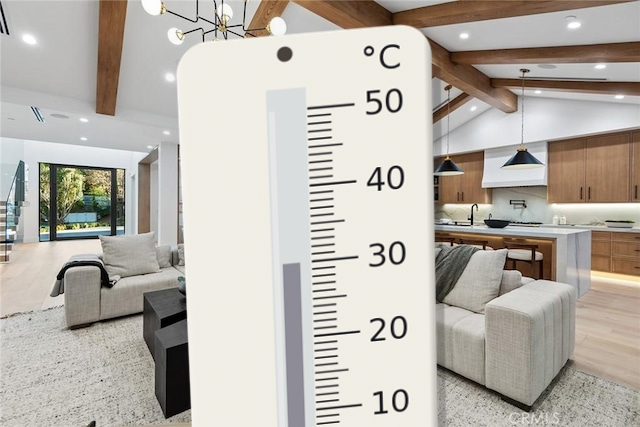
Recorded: value=30 unit=°C
